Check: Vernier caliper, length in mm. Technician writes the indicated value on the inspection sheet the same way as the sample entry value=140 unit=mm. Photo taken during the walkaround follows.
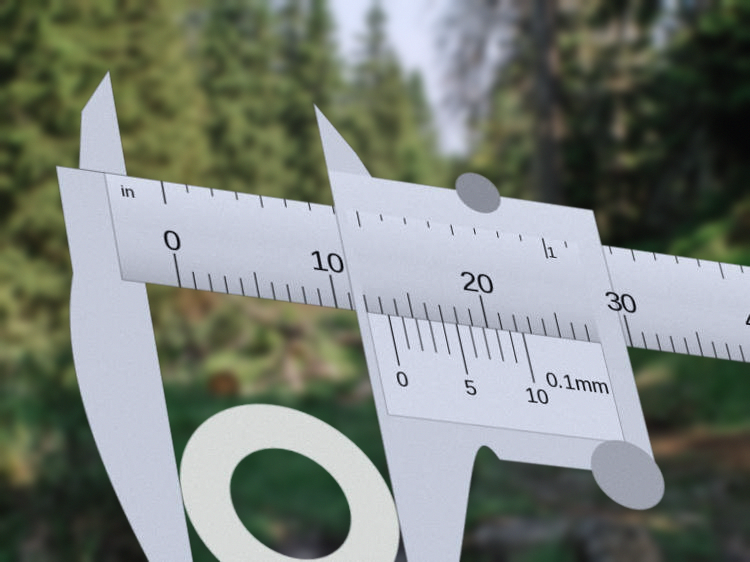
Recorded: value=13.4 unit=mm
